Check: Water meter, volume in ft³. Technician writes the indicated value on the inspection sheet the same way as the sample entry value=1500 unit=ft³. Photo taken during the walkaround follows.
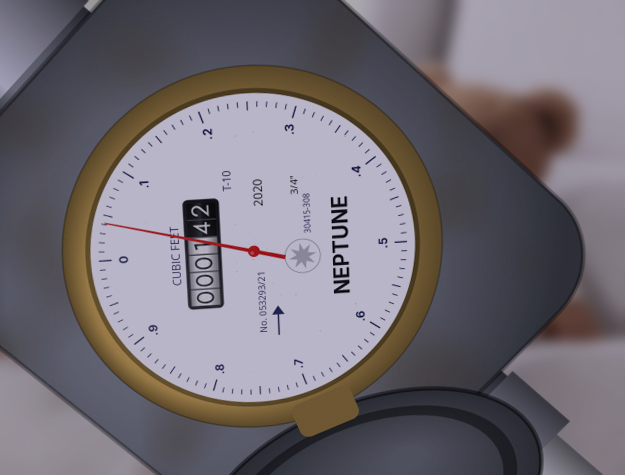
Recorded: value=142.04 unit=ft³
